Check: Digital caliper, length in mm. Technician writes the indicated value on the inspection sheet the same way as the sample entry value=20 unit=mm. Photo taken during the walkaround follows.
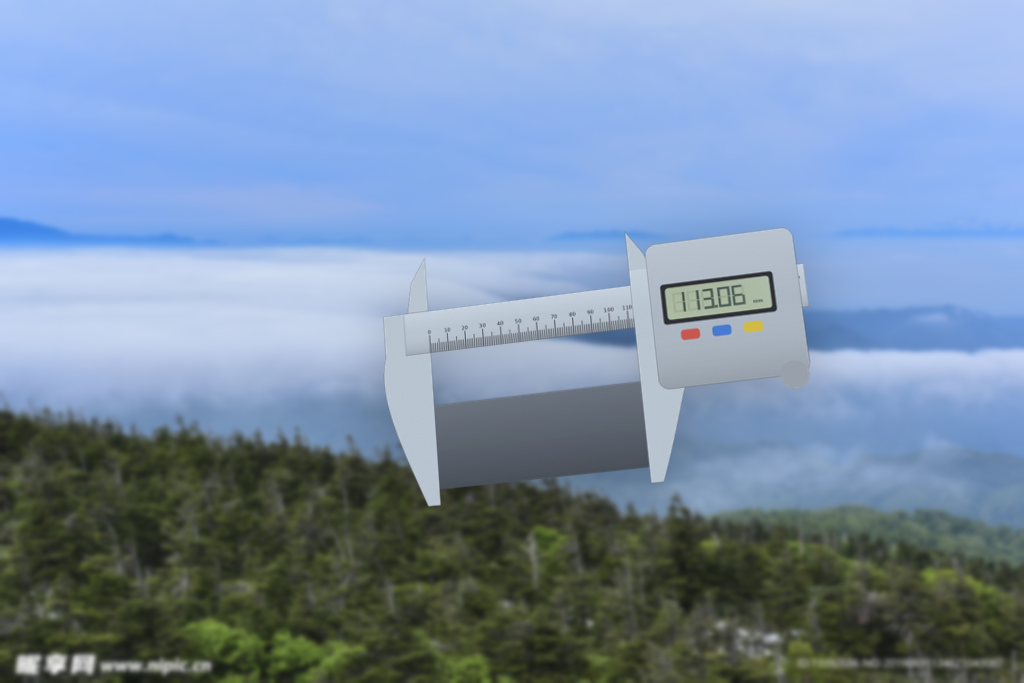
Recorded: value=113.06 unit=mm
